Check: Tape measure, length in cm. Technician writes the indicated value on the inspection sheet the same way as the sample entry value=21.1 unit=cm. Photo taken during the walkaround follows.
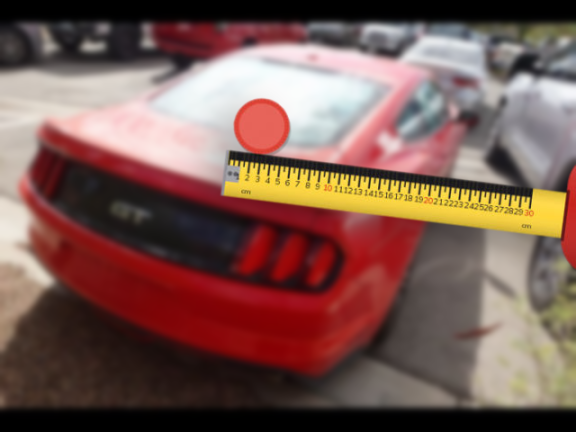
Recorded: value=5.5 unit=cm
